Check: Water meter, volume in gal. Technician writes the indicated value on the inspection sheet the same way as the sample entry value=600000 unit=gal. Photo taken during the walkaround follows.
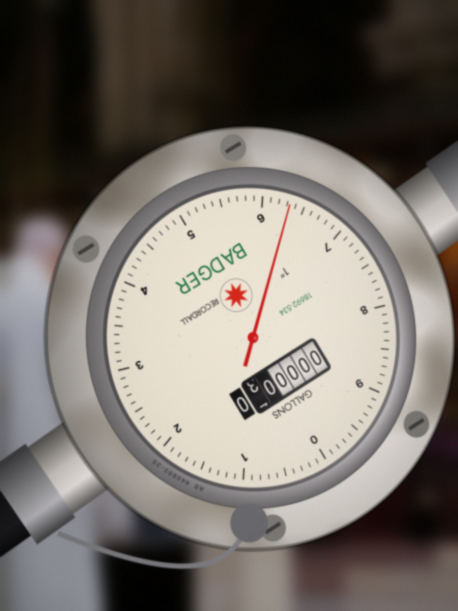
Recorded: value=26.3 unit=gal
